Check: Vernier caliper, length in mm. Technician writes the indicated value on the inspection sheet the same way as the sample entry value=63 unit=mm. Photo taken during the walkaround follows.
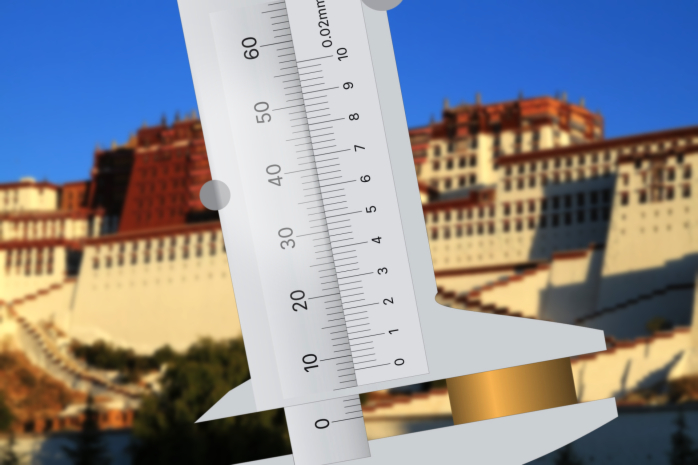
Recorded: value=7.6 unit=mm
